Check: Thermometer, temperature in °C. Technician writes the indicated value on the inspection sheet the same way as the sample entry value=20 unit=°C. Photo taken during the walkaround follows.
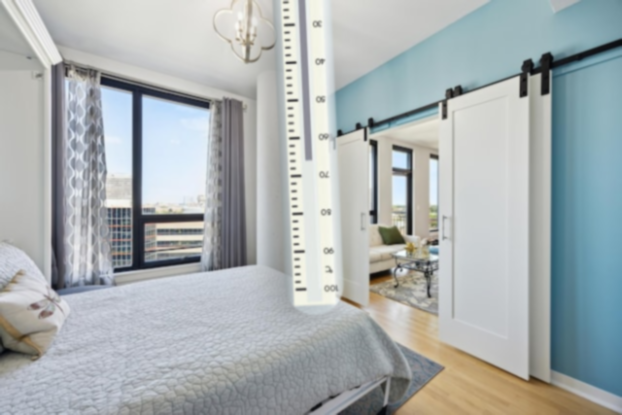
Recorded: value=66 unit=°C
